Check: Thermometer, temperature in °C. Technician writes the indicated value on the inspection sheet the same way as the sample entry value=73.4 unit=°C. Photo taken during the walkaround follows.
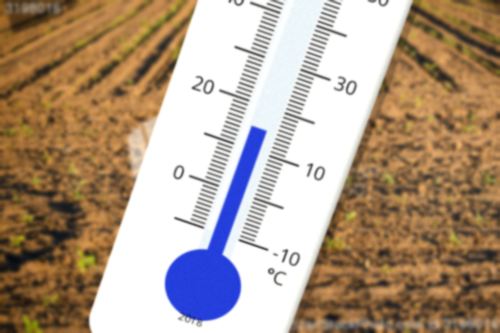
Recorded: value=15 unit=°C
